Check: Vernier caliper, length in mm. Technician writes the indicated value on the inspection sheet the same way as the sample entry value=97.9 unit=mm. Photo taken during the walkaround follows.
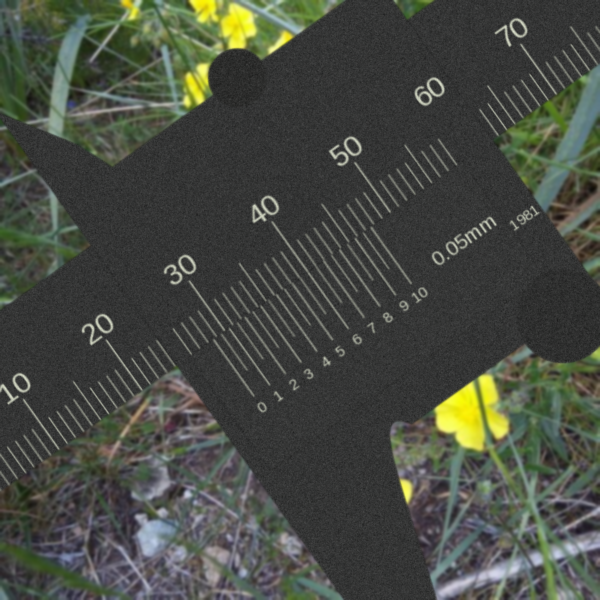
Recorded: value=28.6 unit=mm
